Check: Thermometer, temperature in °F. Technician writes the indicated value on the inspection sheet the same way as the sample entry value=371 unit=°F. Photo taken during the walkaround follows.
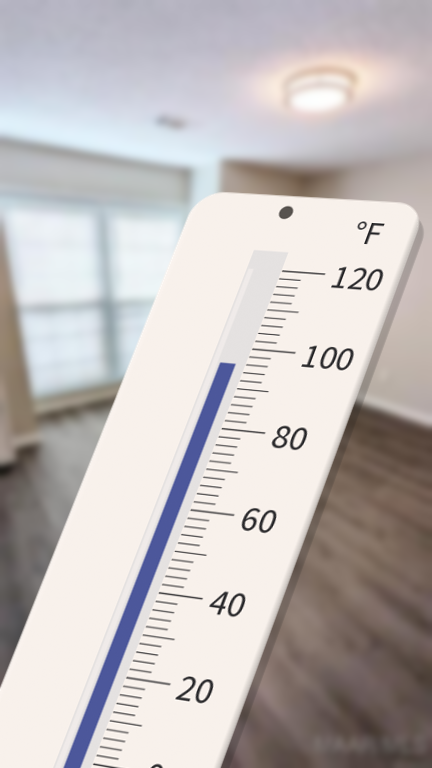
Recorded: value=96 unit=°F
